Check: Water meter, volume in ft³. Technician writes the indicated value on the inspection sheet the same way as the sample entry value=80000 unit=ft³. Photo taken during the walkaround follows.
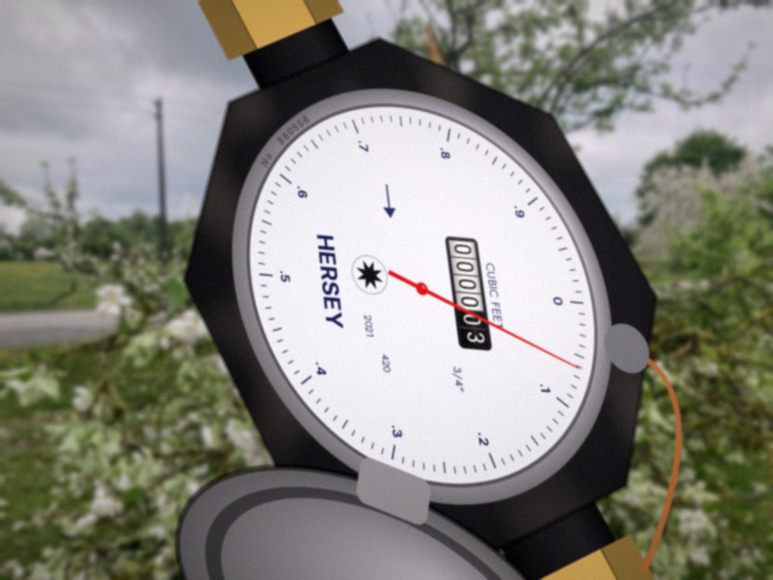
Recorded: value=3.06 unit=ft³
